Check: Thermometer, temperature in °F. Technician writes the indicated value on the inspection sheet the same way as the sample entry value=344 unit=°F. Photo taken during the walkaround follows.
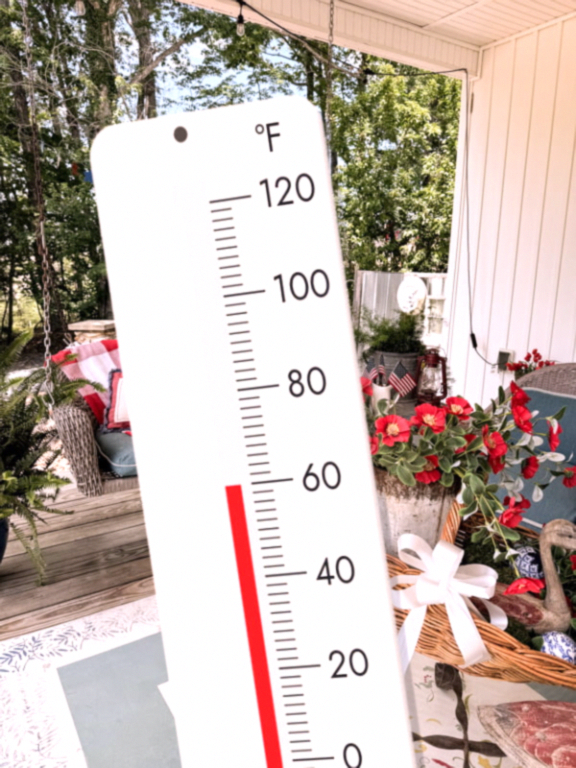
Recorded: value=60 unit=°F
